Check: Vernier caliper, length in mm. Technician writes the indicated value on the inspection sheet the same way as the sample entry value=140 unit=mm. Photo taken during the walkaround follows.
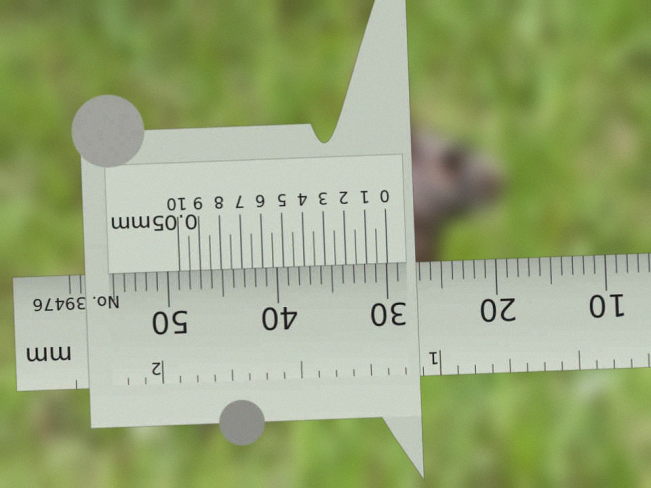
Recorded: value=29.9 unit=mm
